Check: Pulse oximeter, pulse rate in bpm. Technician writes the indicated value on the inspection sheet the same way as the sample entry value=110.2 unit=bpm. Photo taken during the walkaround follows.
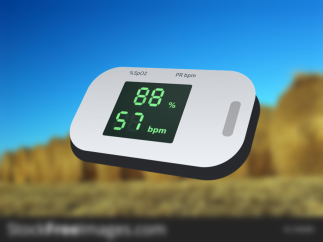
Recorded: value=57 unit=bpm
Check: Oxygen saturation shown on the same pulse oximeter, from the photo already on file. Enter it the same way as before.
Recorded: value=88 unit=%
